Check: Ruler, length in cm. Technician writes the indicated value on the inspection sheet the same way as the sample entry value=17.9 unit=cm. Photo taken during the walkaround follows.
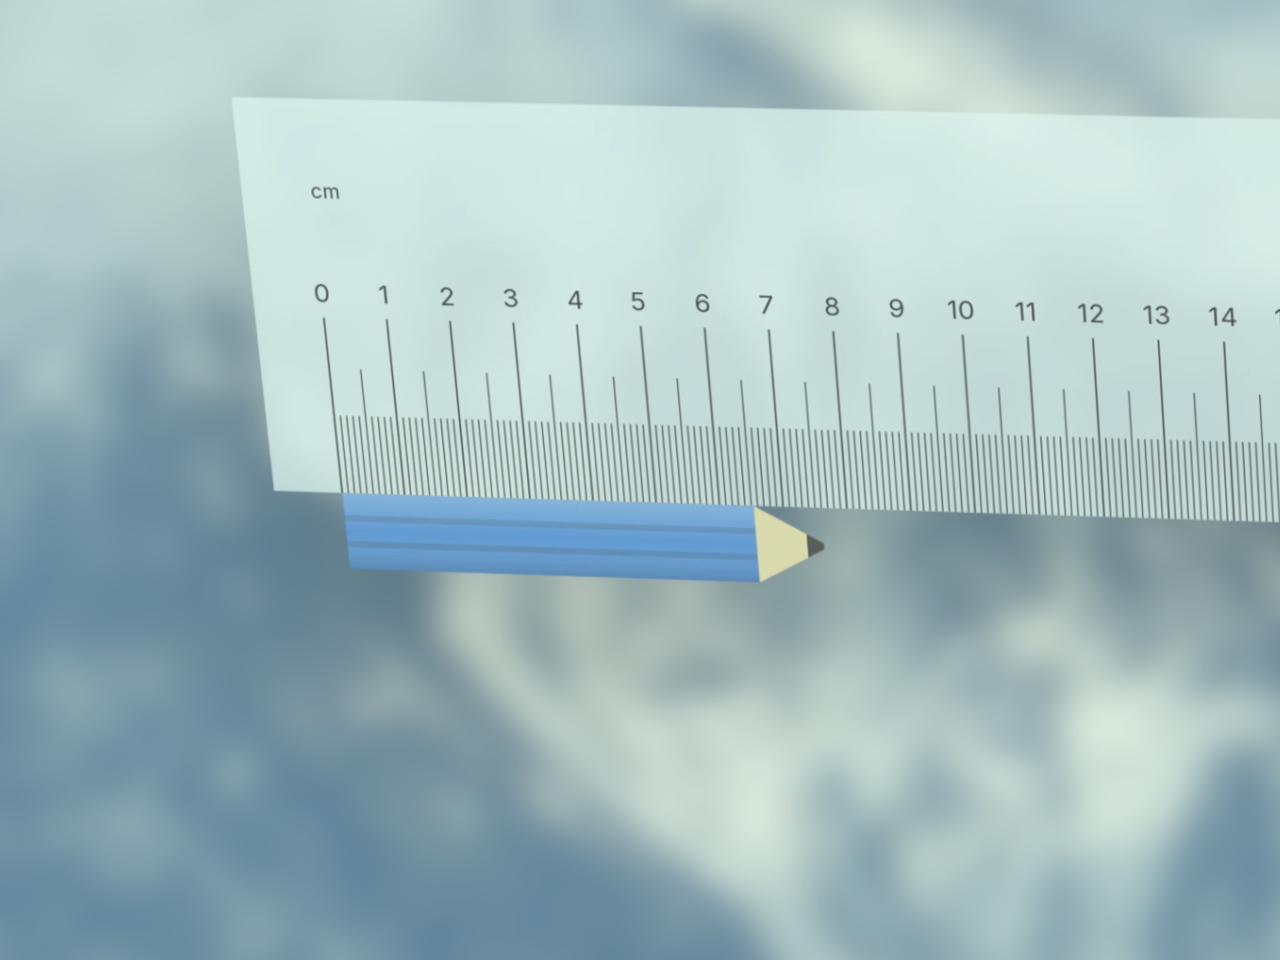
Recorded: value=7.6 unit=cm
